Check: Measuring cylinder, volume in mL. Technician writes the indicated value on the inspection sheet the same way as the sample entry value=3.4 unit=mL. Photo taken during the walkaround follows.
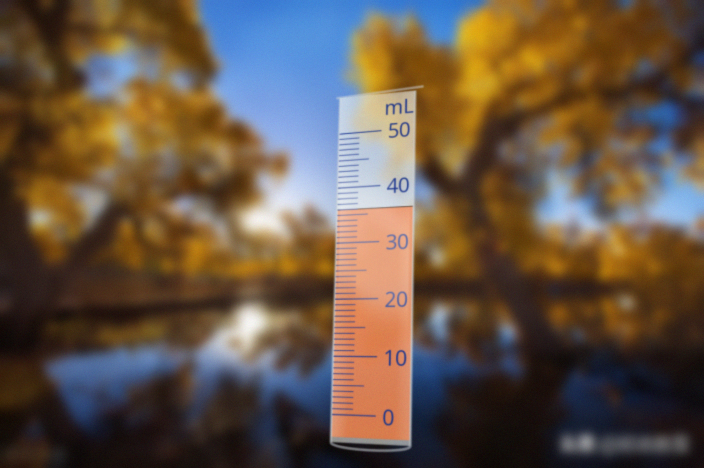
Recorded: value=36 unit=mL
